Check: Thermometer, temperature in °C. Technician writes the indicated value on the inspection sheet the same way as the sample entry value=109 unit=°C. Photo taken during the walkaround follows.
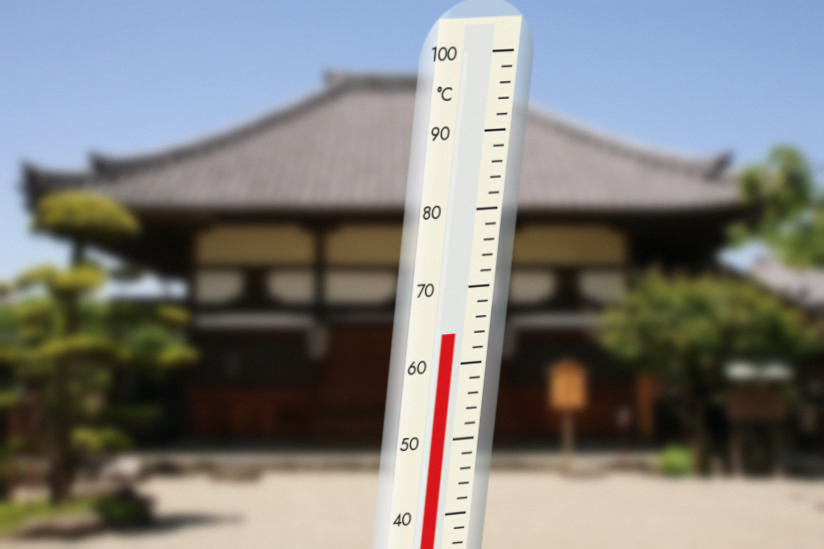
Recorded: value=64 unit=°C
